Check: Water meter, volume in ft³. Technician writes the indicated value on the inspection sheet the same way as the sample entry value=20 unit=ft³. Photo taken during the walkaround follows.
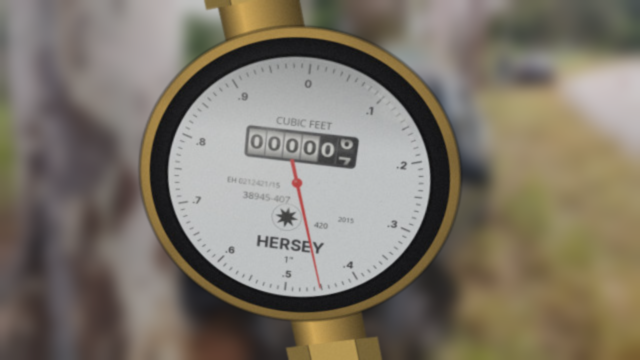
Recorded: value=6.45 unit=ft³
